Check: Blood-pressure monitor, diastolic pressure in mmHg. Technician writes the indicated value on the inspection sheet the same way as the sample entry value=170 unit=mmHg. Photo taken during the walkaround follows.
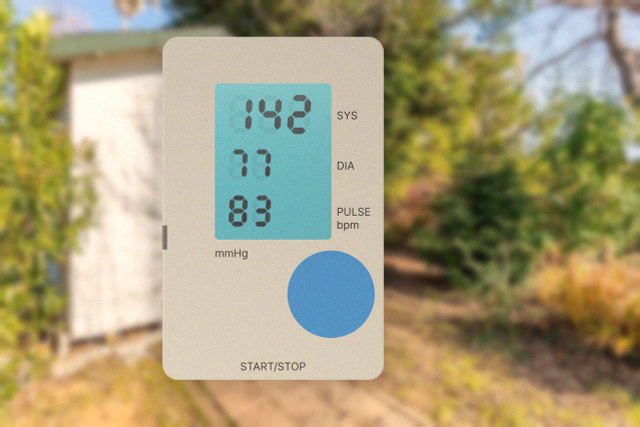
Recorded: value=77 unit=mmHg
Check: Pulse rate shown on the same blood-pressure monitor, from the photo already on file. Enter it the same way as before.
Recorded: value=83 unit=bpm
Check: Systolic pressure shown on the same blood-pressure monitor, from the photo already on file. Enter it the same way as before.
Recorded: value=142 unit=mmHg
